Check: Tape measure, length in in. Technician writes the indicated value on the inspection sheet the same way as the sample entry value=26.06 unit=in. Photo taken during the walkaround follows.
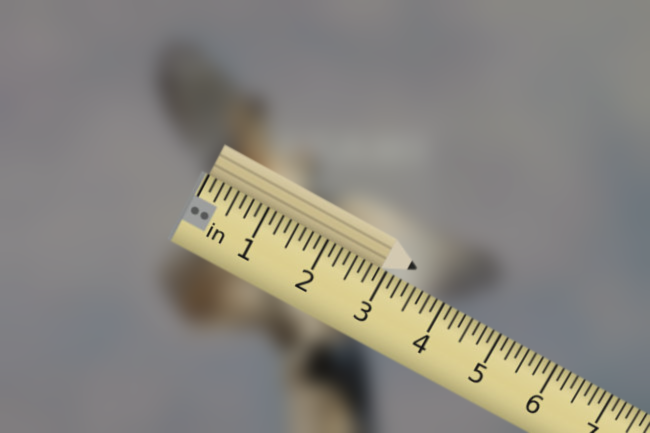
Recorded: value=3.375 unit=in
